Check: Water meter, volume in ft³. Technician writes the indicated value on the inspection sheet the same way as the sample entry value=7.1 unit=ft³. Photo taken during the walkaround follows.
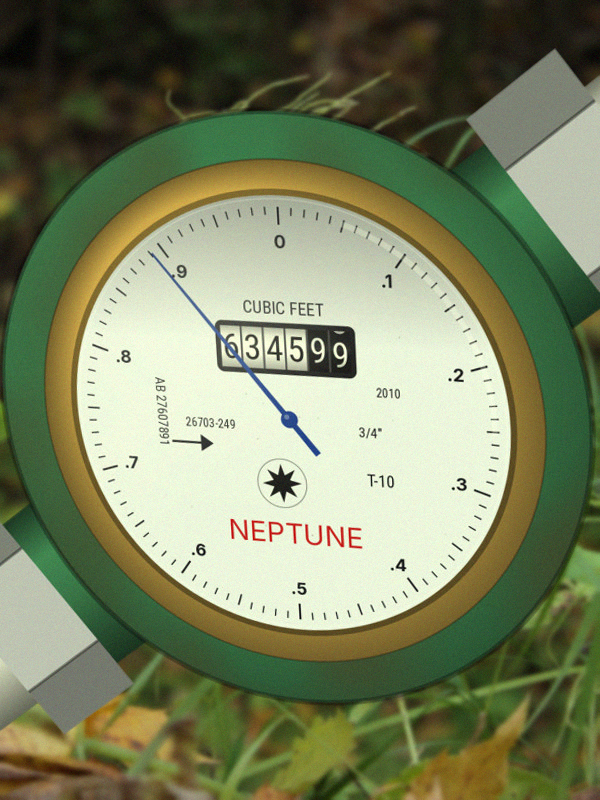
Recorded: value=634598.89 unit=ft³
